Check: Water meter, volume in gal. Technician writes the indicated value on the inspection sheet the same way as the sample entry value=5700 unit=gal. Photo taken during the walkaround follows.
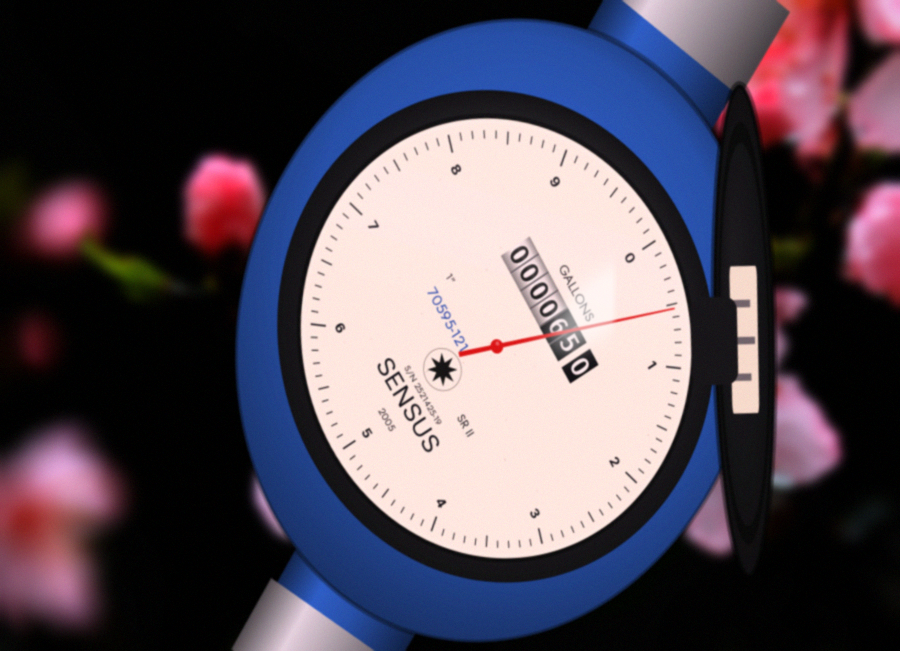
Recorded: value=650.5 unit=gal
